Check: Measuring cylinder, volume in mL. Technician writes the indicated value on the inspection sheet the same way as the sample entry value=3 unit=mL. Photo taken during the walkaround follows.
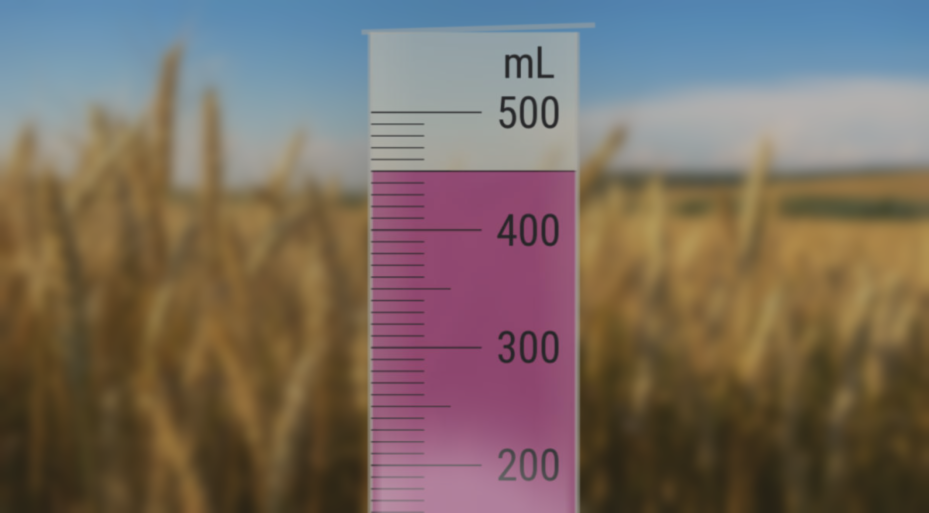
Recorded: value=450 unit=mL
